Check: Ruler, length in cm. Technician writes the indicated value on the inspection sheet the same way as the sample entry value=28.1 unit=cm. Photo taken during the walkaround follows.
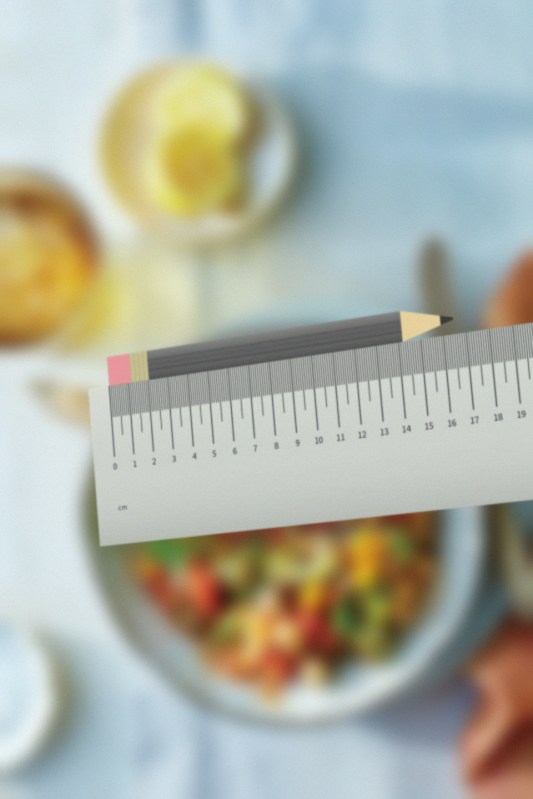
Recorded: value=16.5 unit=cm
